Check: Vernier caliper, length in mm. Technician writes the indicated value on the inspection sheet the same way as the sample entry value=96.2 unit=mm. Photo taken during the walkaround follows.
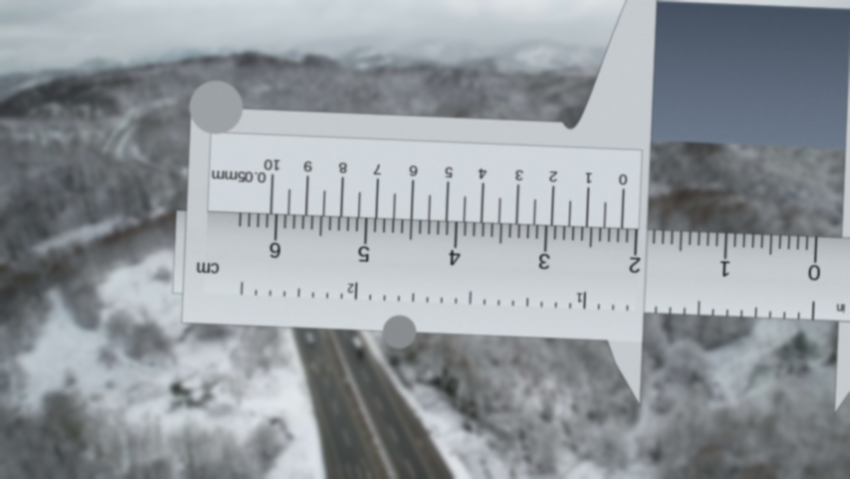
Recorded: value=21.6 unit=mm
